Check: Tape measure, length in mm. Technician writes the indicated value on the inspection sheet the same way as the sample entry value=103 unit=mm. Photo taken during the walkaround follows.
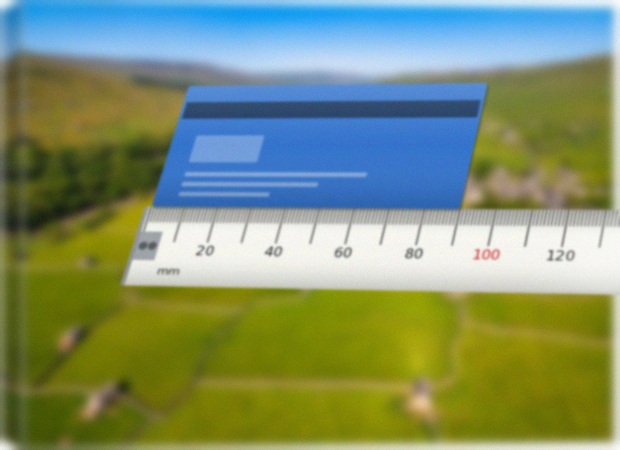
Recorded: value=90 unit=mm
